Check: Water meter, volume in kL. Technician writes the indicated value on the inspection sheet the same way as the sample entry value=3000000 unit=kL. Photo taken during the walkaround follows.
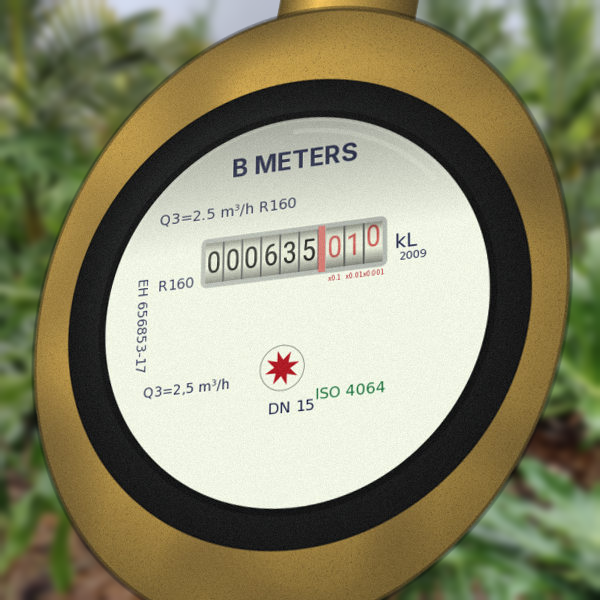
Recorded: value=635.010 unit=kL
